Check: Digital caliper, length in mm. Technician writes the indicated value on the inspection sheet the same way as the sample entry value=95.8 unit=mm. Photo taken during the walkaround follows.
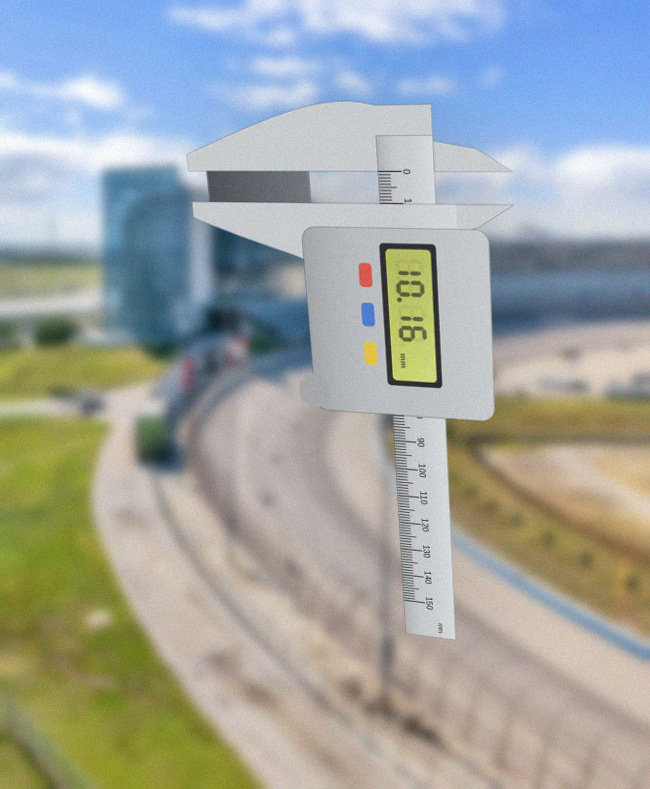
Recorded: value=10.16 unit=mm
